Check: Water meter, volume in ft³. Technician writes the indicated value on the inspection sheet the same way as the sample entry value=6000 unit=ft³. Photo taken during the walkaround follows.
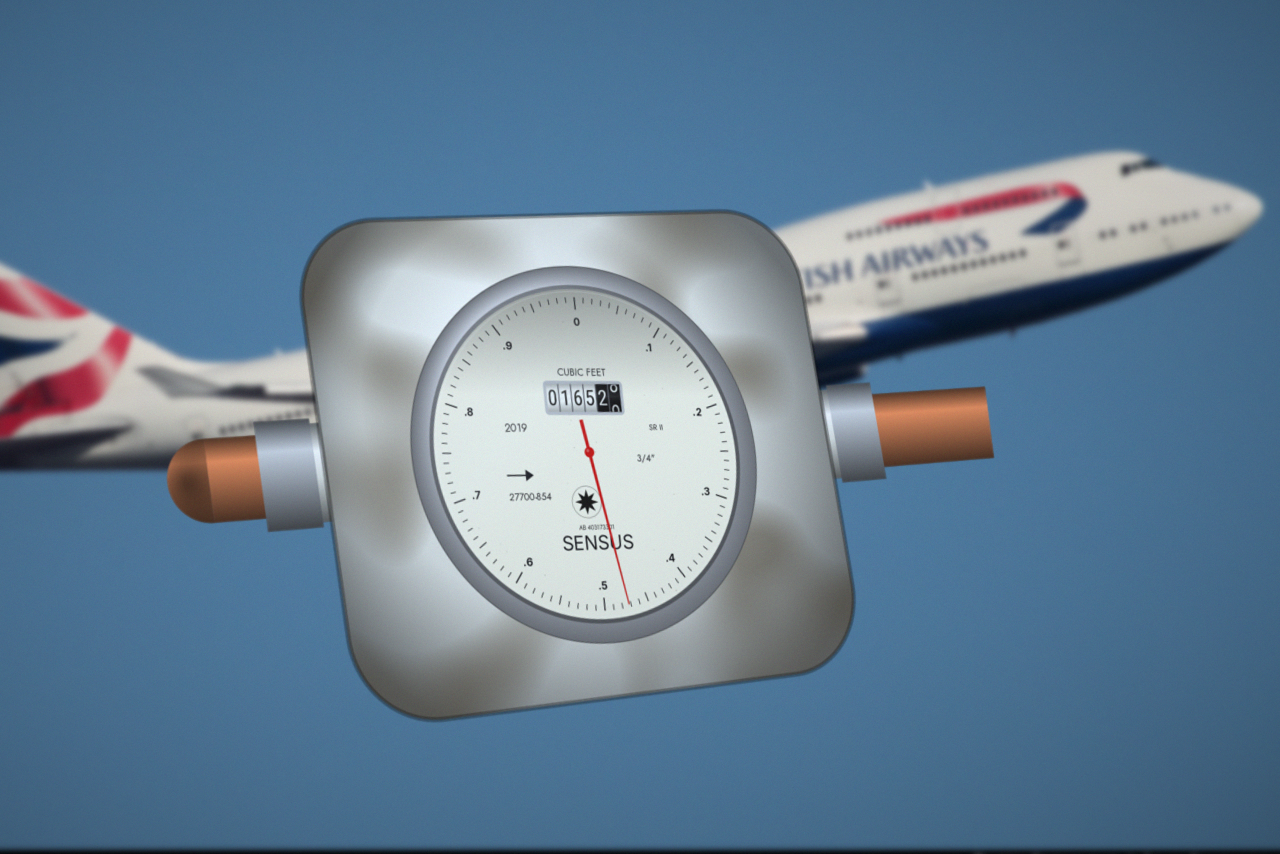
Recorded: value=16528.47 unit=ft³
